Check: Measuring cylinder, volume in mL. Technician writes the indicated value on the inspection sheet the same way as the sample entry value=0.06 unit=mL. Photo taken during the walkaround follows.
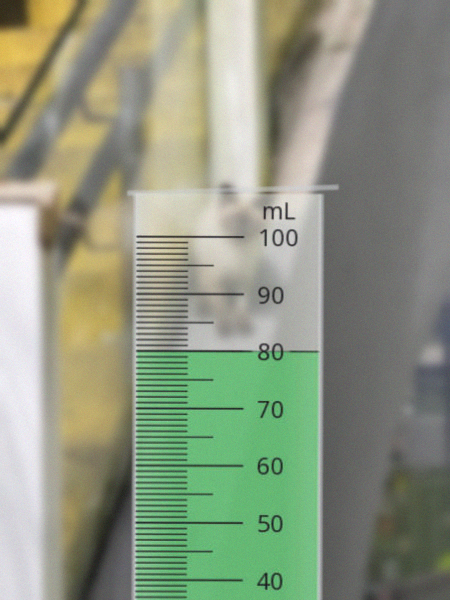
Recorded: value=80 unit=mL
